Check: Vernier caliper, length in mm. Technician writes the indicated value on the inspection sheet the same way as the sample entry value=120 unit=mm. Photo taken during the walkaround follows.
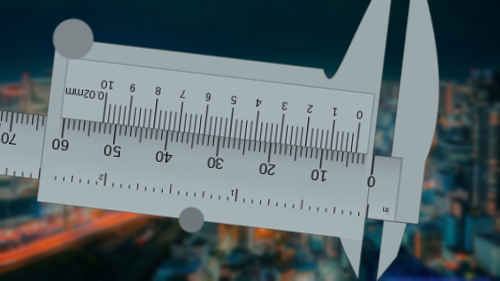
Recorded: value=3.5 unit=mm
